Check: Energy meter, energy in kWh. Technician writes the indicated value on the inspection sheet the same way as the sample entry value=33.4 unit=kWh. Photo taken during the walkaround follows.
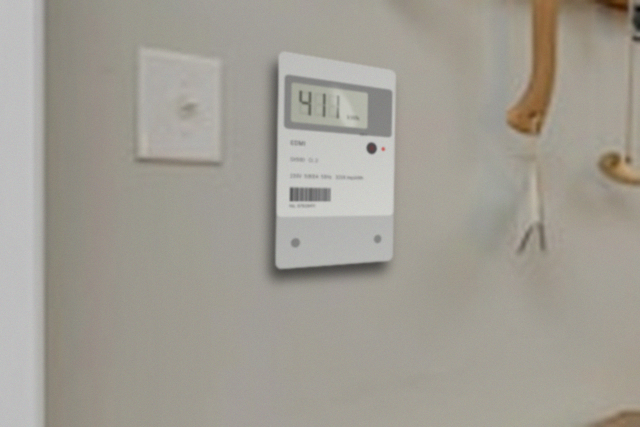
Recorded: value=411 unit=kWh
